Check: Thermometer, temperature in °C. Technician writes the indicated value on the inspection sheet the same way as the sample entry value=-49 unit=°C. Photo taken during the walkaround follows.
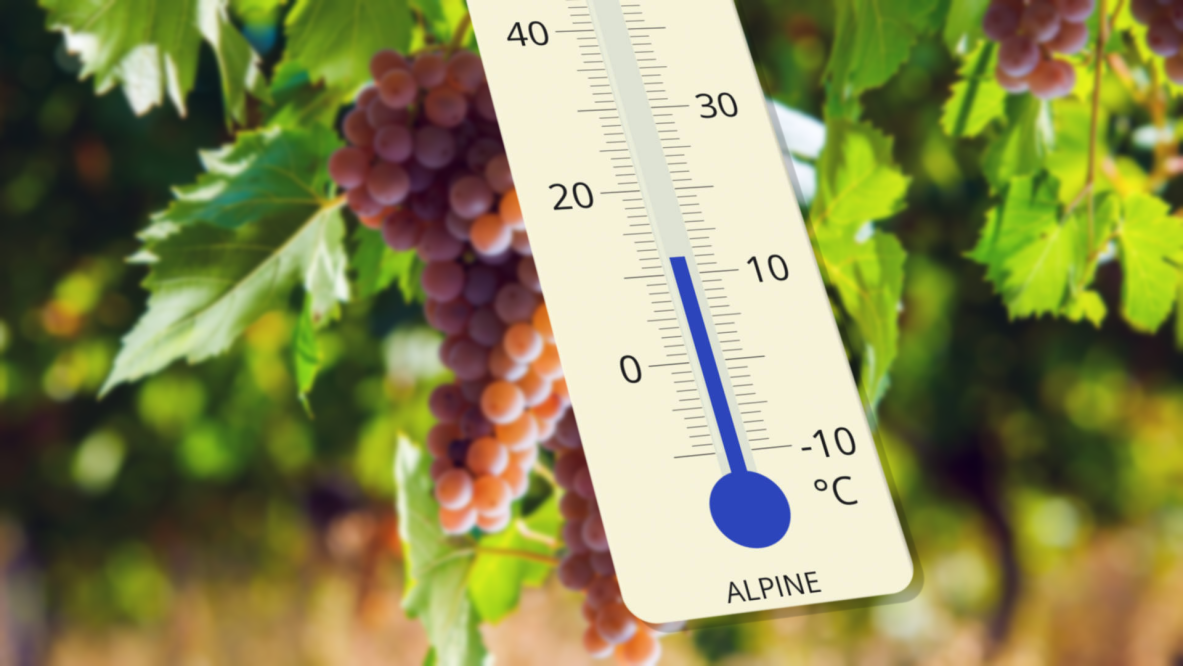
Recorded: value=12 unit=°C
